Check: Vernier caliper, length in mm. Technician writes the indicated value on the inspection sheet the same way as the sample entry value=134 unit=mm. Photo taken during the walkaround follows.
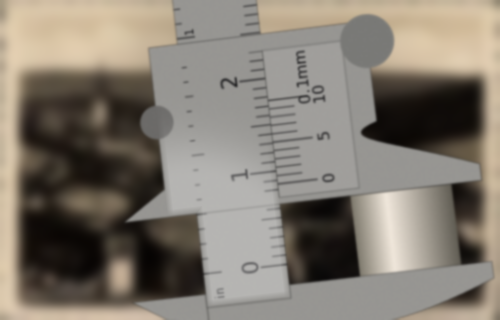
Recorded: value=8.6 unit=mm
